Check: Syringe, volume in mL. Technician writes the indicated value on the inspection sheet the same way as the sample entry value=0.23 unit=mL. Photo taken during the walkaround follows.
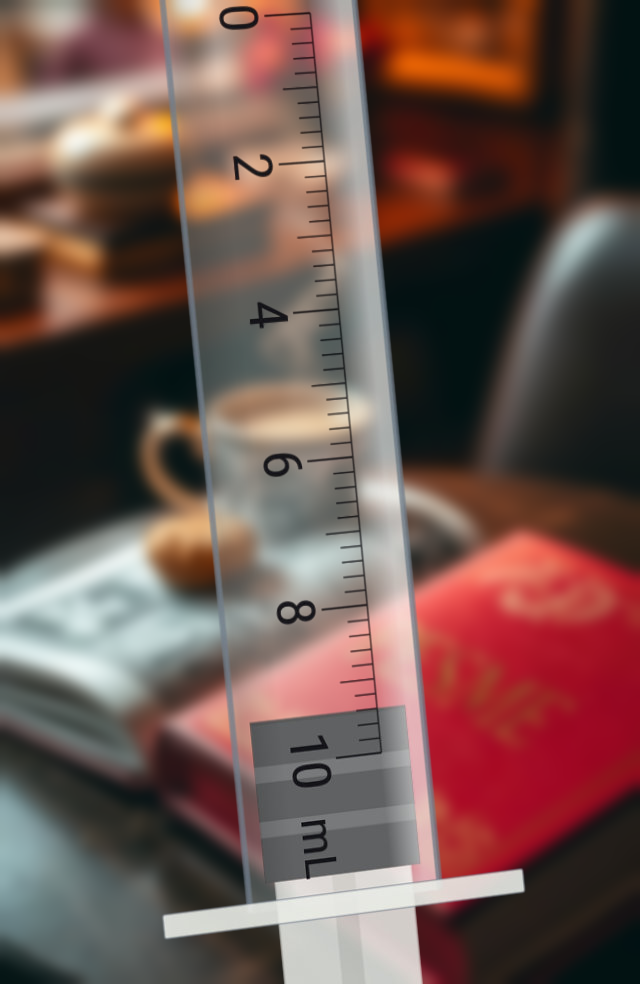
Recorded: value=9.4 unit=mL
